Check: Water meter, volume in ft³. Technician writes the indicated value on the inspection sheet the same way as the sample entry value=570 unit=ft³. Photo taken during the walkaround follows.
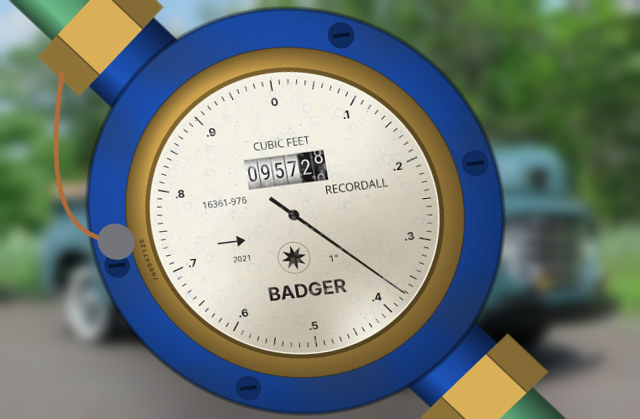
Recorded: value=95728.37 unit=ft³
